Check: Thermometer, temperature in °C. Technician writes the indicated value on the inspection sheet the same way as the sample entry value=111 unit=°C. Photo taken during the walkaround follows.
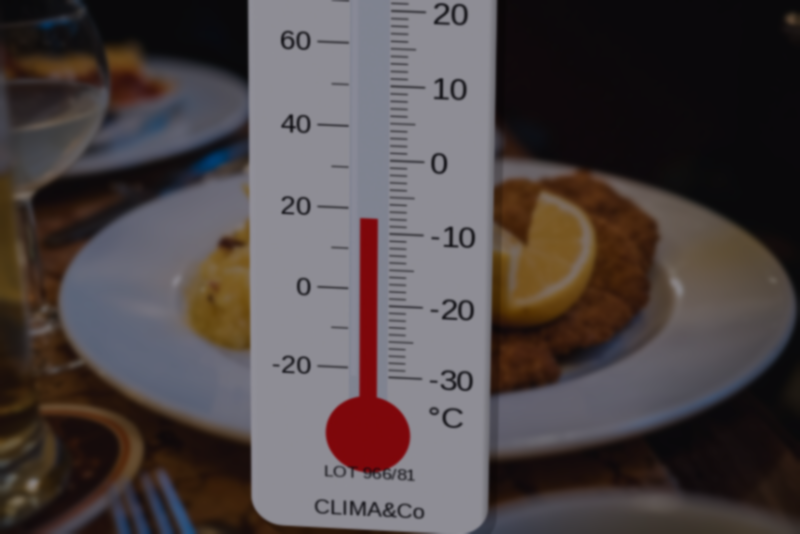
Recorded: value=-8 unit=°C
